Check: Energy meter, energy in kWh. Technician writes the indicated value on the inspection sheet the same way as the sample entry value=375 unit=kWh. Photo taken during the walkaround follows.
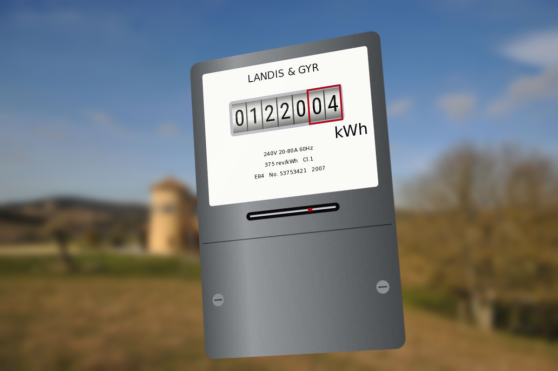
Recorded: value=1220.04 unit=kWh
